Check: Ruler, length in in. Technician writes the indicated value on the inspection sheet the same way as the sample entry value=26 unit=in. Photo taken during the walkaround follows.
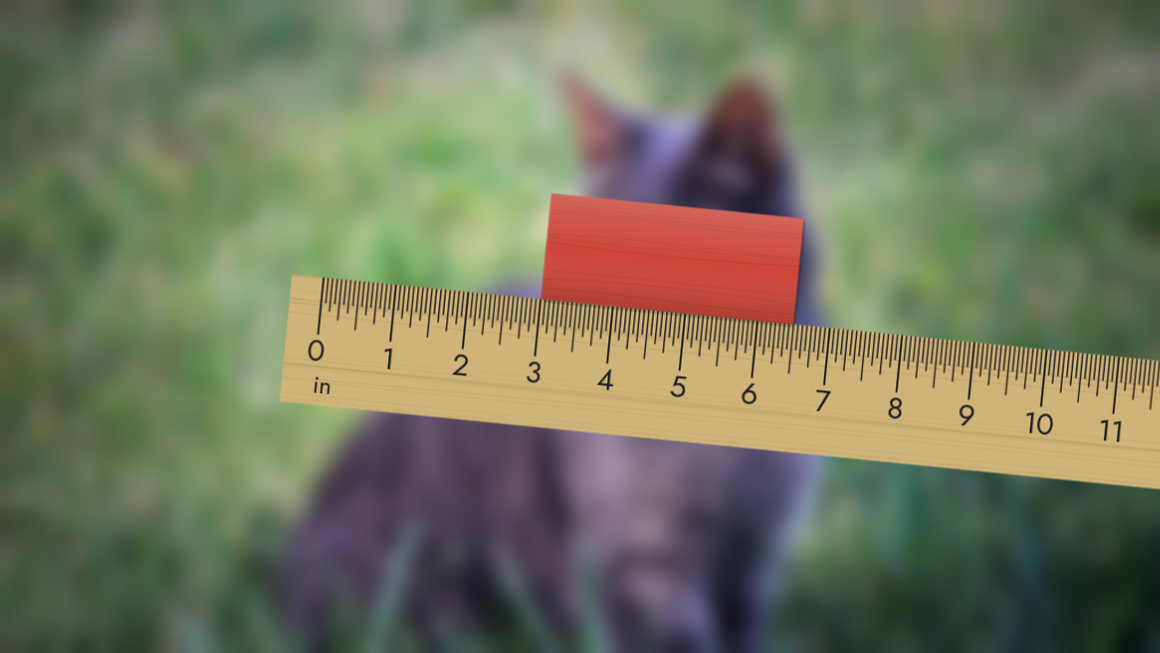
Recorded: value=3.5 unit=in
